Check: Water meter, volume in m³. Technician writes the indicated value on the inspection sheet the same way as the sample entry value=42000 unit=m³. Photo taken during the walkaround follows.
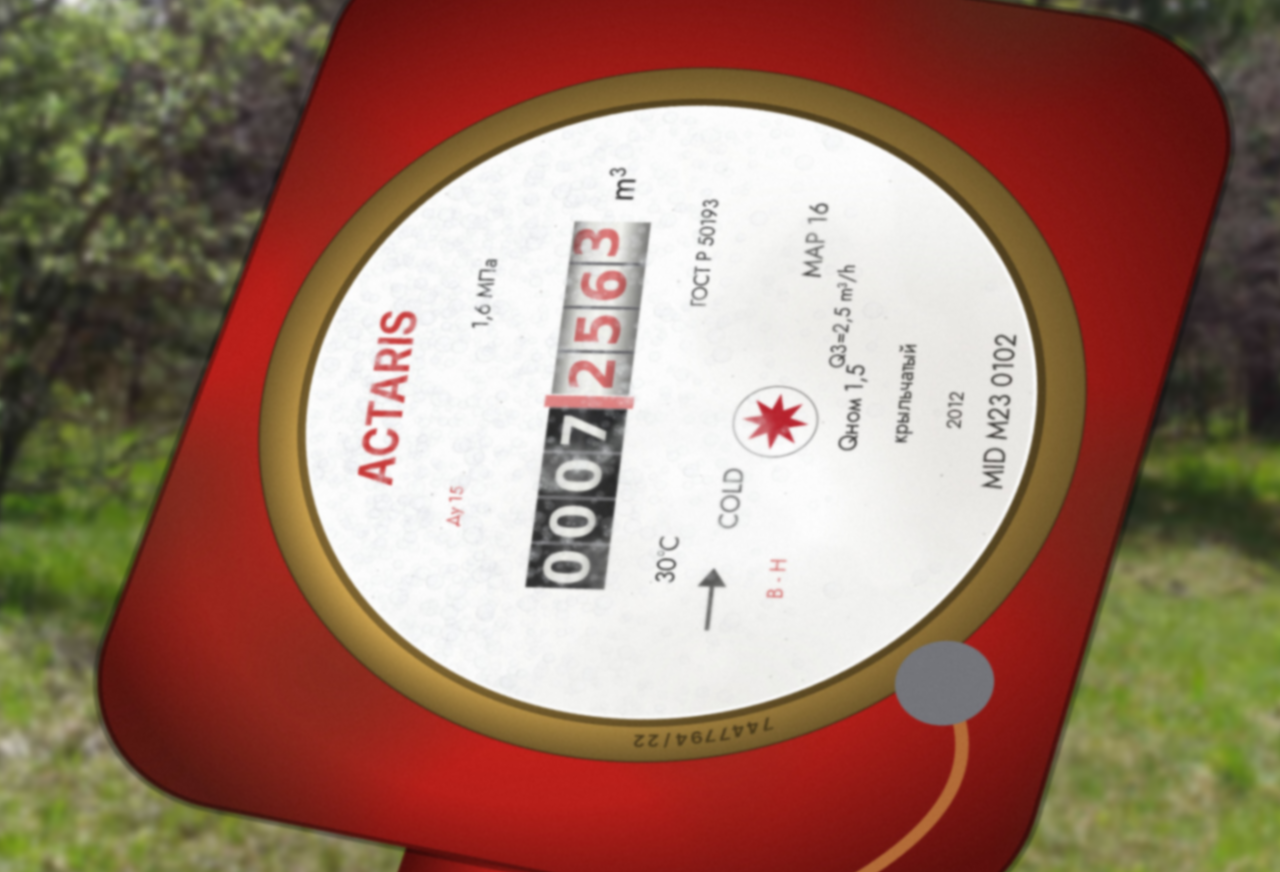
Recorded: value=7.2563 unit=m³
